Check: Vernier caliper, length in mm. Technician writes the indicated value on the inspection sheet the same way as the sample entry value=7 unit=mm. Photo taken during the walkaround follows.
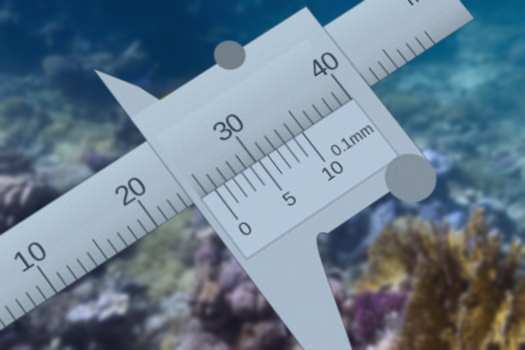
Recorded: value=25.8 unit=mm
